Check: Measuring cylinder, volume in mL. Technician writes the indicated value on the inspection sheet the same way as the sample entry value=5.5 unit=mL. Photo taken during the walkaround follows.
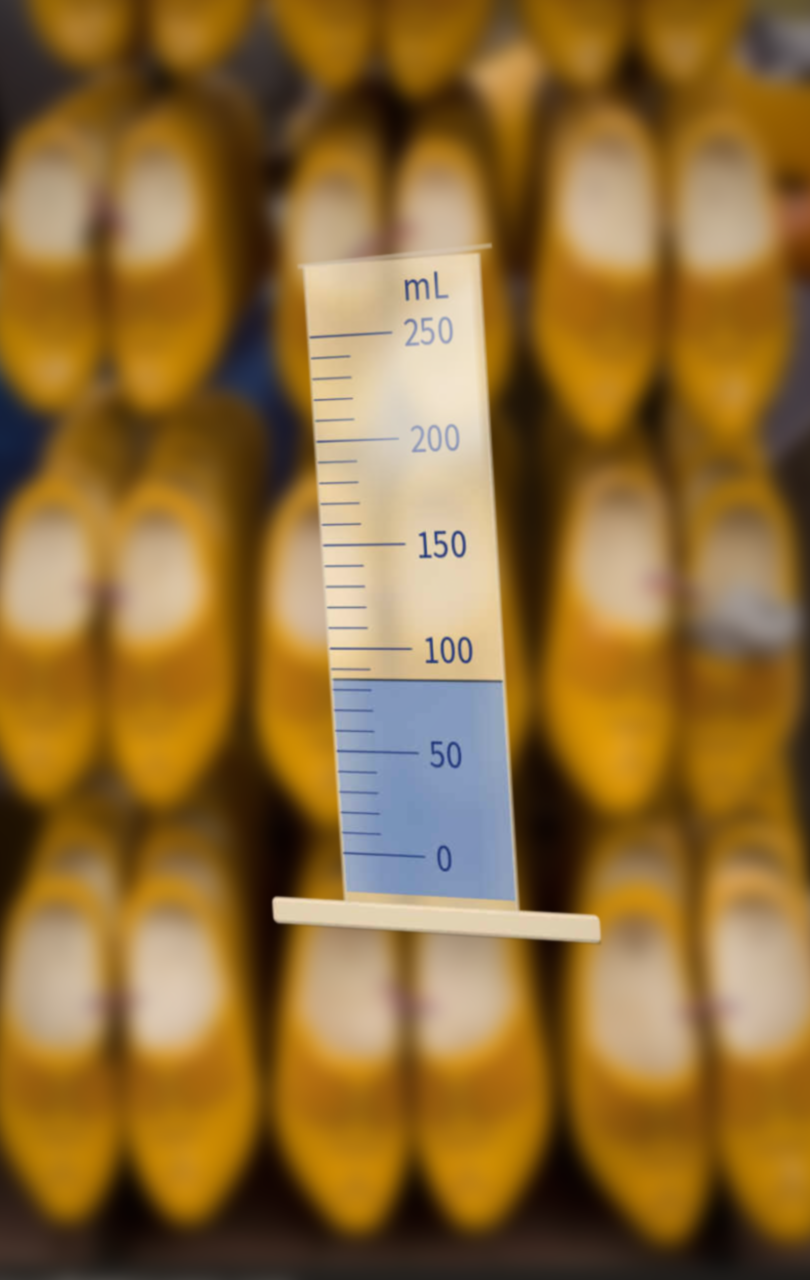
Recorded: value=85 unit=mL
